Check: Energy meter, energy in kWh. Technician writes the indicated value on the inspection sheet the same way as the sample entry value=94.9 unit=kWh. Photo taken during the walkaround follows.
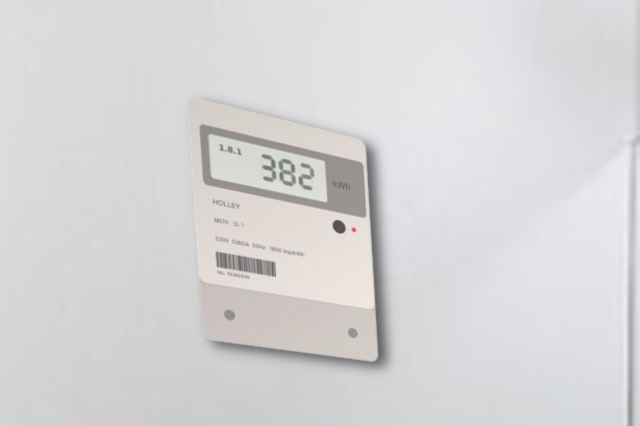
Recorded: value=382 unit=kWh
